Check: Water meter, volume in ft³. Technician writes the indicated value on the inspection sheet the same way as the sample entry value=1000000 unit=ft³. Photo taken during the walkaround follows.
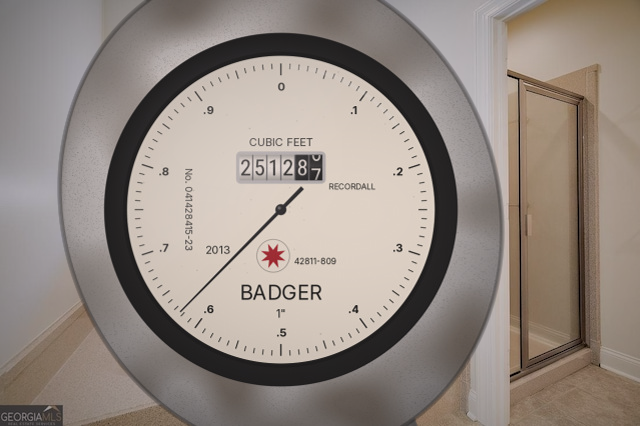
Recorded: value=251286.62 unit=ft³
